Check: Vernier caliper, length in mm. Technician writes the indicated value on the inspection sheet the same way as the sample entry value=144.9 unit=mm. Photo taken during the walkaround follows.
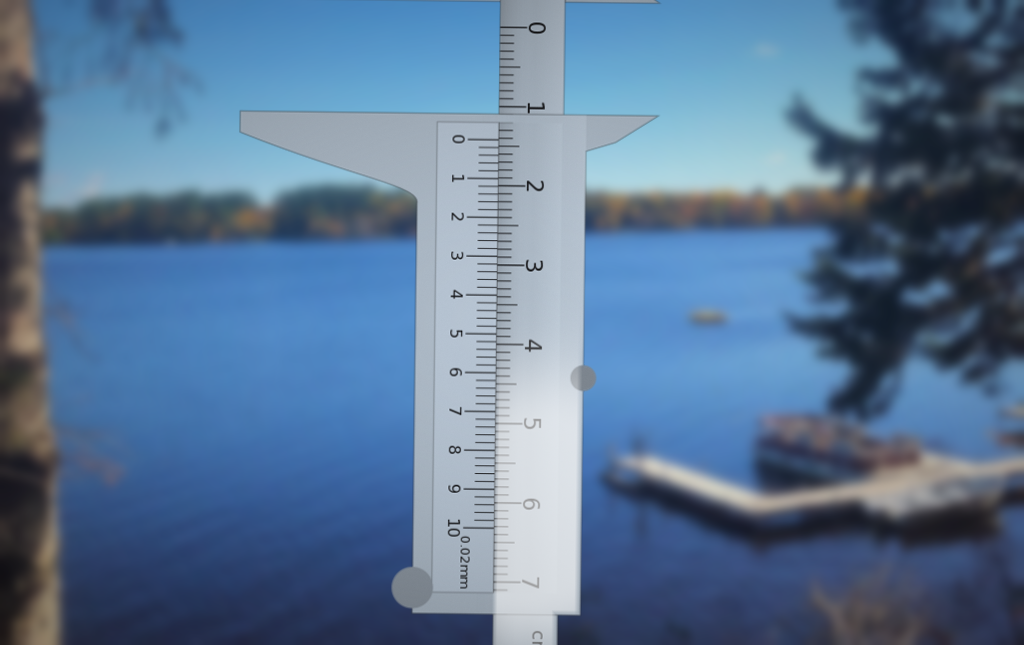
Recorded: value=14.2 unit=mm
